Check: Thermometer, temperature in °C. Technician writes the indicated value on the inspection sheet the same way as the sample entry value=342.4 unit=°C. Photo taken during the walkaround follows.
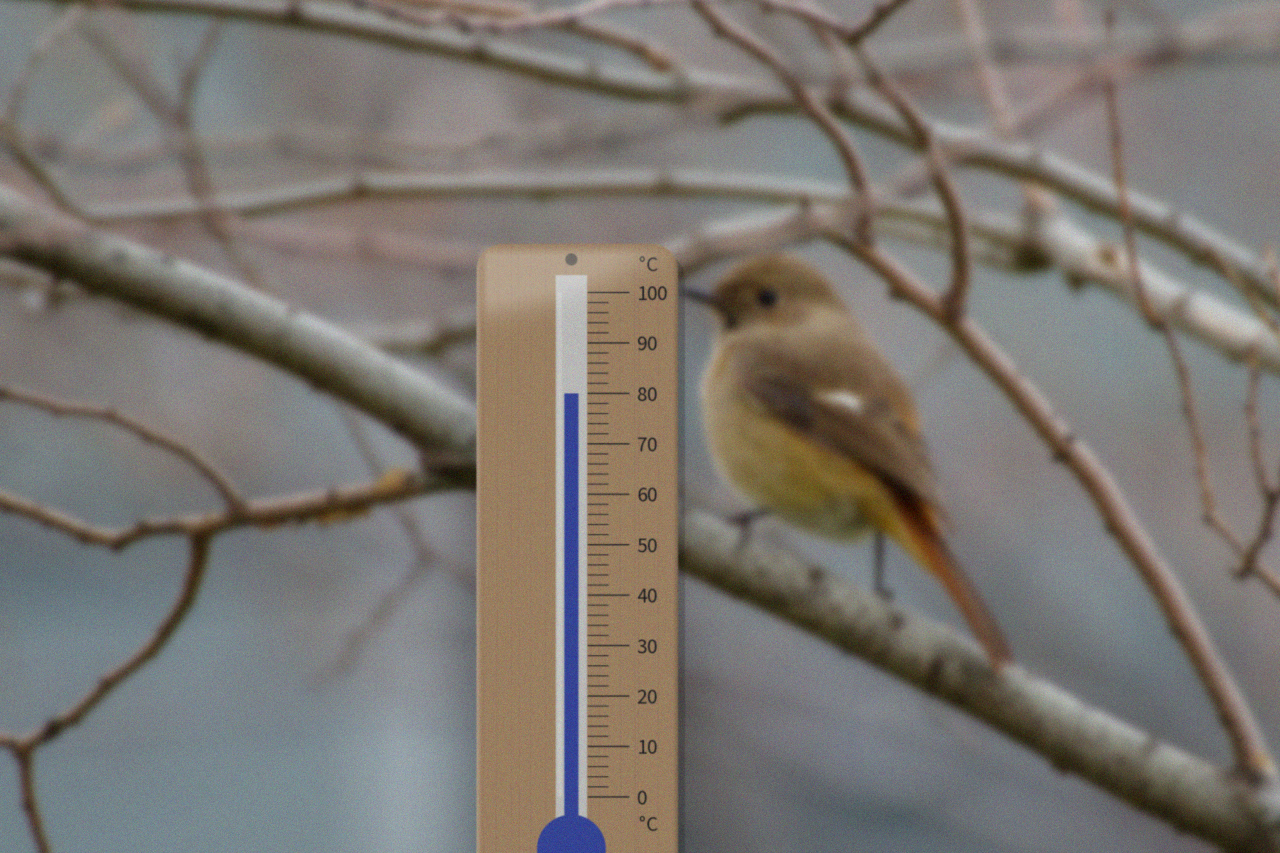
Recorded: value=80 unit=°C
